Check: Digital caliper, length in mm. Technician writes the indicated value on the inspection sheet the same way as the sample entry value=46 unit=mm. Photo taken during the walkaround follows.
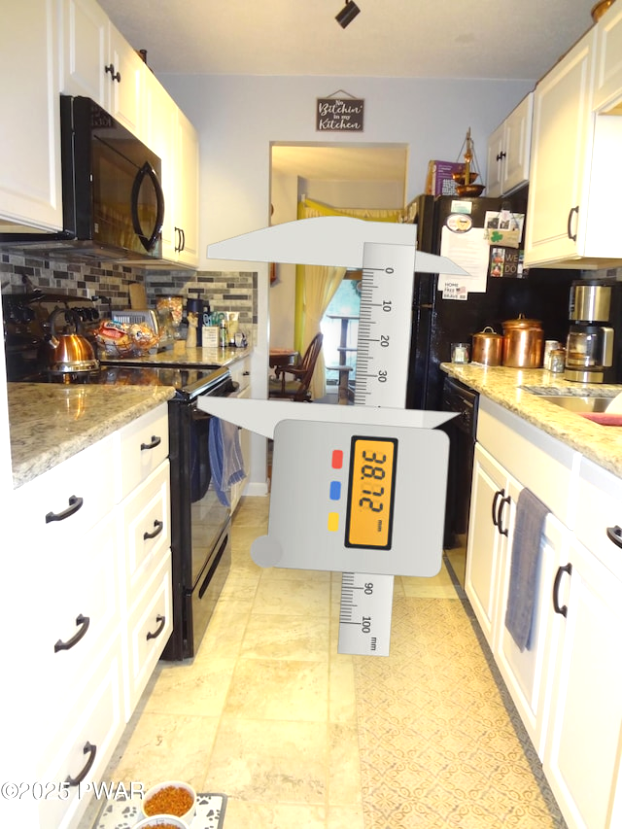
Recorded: value=38.72 unit=mm
